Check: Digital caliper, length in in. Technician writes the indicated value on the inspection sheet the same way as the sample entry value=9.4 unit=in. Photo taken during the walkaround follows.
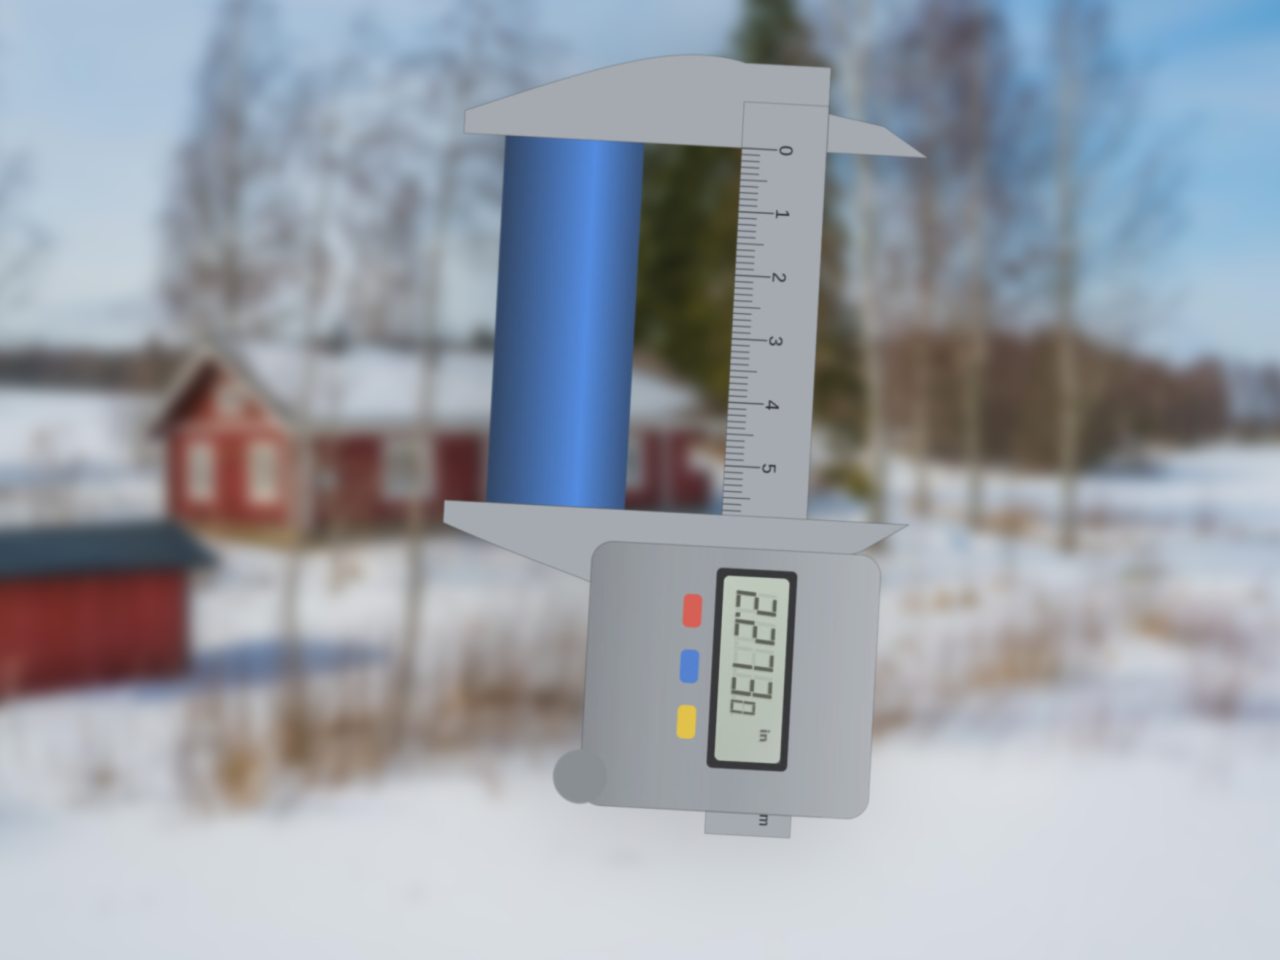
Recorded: value=2.2730 unit=in
